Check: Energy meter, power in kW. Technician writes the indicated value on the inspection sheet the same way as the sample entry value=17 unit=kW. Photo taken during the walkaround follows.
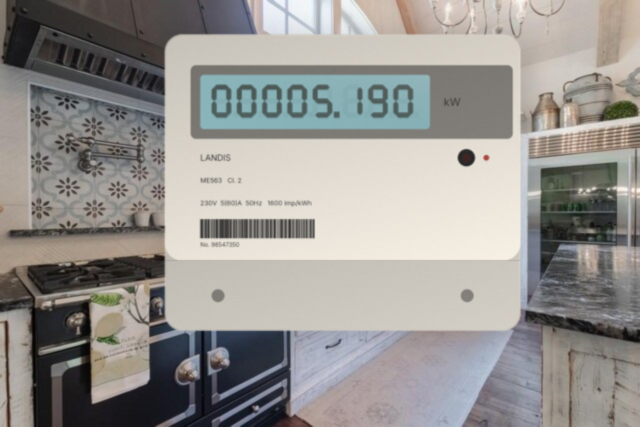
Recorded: value=5.190 unit=kW
